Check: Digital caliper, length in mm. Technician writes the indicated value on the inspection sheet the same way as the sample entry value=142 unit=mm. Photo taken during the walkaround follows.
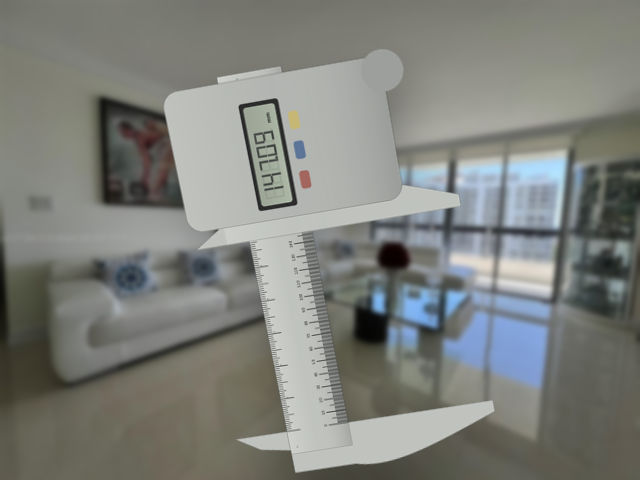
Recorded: value=147.09 unit=mm
